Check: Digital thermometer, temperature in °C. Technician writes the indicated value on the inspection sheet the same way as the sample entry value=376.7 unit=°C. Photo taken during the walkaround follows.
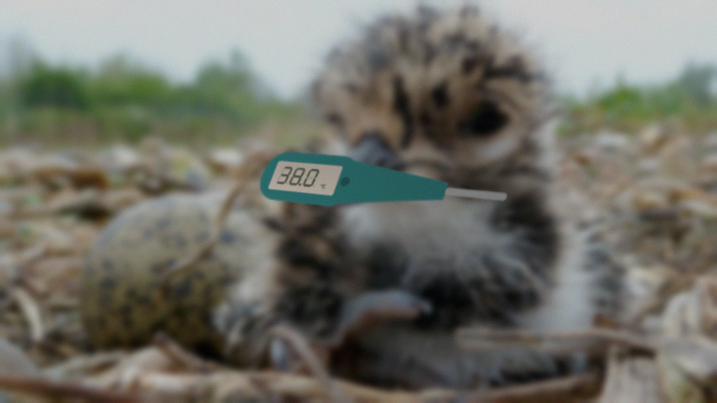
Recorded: value=38.0 unit=°C
